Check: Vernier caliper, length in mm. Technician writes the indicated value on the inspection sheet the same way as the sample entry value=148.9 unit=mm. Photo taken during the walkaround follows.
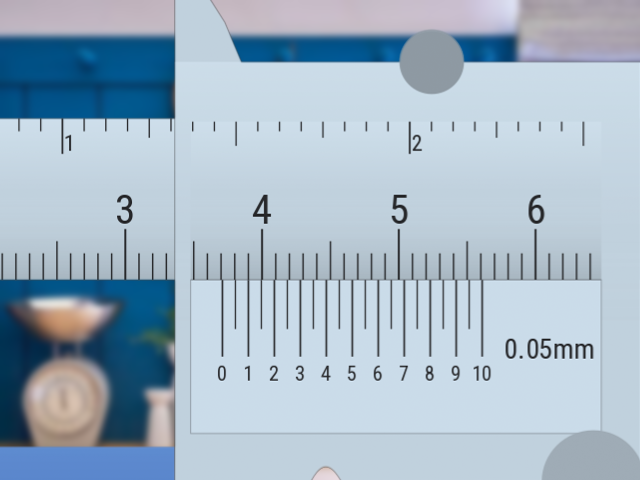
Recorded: value=37.1 unit=mm
